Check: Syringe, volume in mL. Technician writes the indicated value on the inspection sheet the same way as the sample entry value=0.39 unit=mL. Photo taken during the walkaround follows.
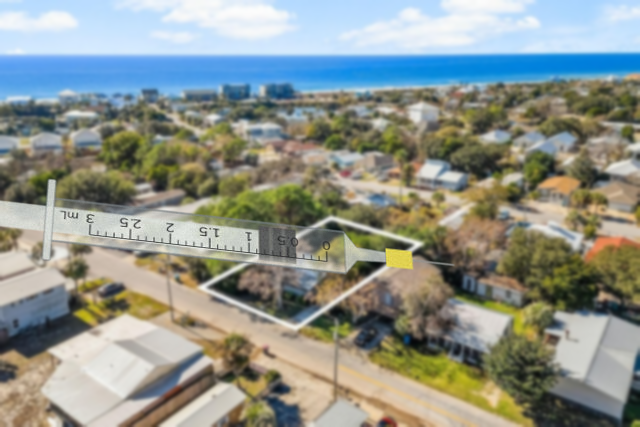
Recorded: value=0.4 unit=mL
